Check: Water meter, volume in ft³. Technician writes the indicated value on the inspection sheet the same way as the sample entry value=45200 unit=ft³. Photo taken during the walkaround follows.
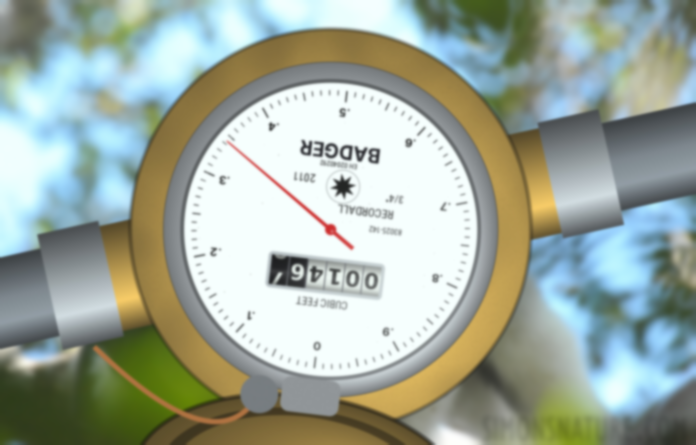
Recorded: value=1467.34 unit=ft³
